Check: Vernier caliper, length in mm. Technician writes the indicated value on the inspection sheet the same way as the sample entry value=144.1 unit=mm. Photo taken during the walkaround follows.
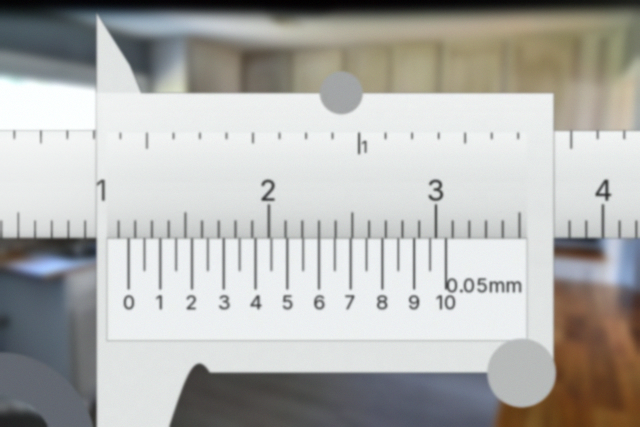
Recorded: value=11.6 unit=mm
